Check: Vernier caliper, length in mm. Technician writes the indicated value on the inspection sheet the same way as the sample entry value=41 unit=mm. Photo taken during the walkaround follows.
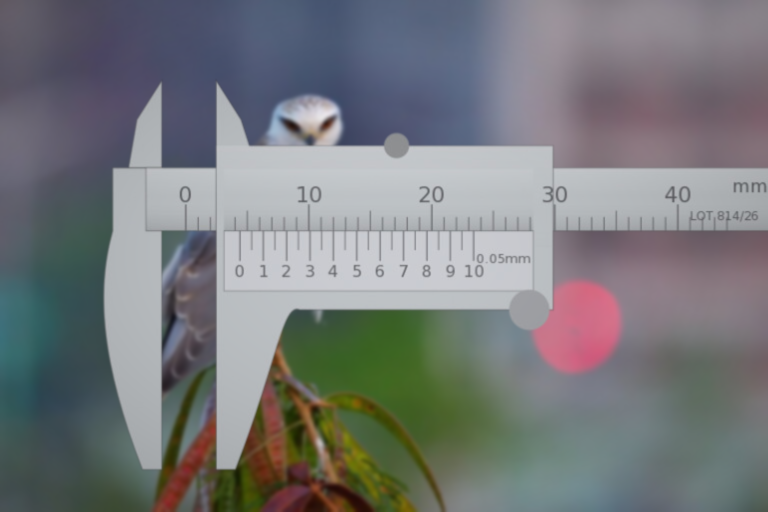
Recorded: value=4.4 unit=mm
